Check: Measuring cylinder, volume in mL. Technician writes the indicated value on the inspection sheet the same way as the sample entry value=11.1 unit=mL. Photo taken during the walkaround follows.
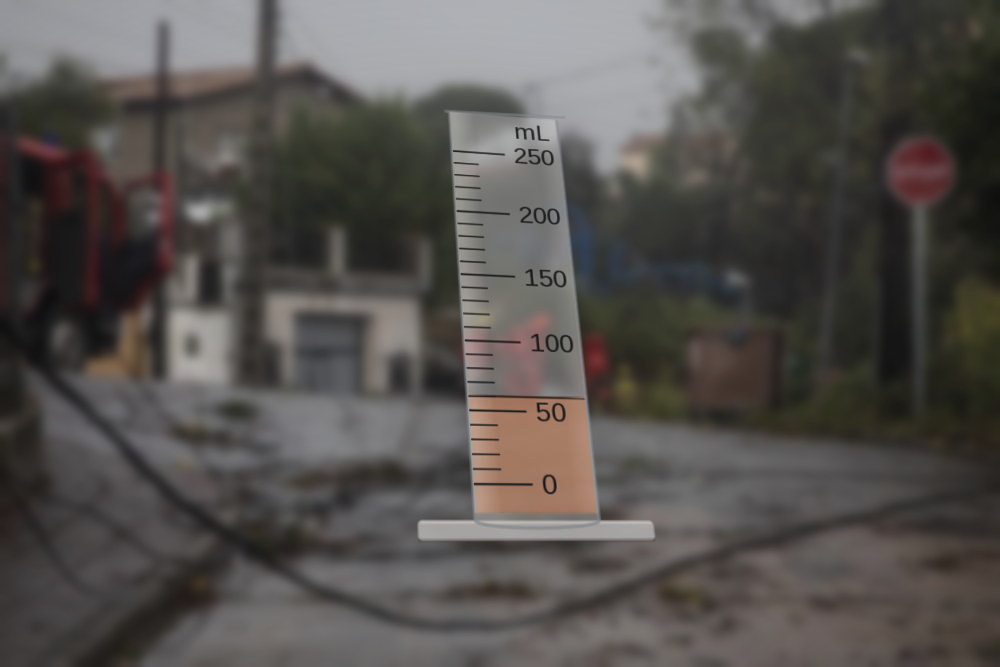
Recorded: value=60 unit=mL
